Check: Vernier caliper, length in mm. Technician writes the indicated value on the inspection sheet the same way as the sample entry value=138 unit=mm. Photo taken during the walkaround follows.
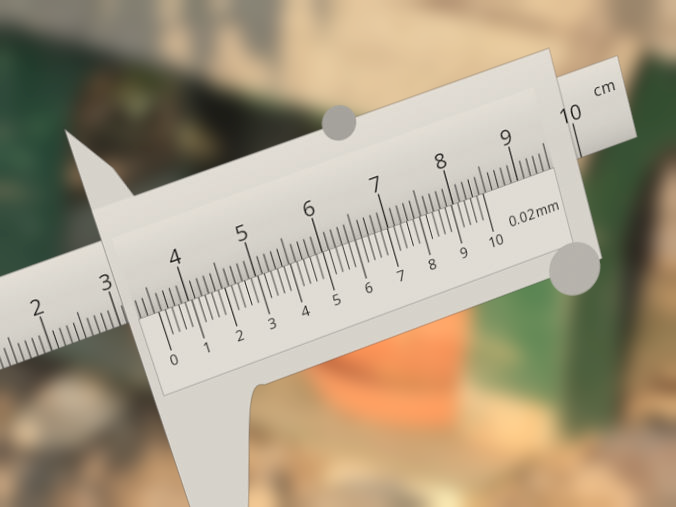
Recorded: value=35.6 unit=mm
